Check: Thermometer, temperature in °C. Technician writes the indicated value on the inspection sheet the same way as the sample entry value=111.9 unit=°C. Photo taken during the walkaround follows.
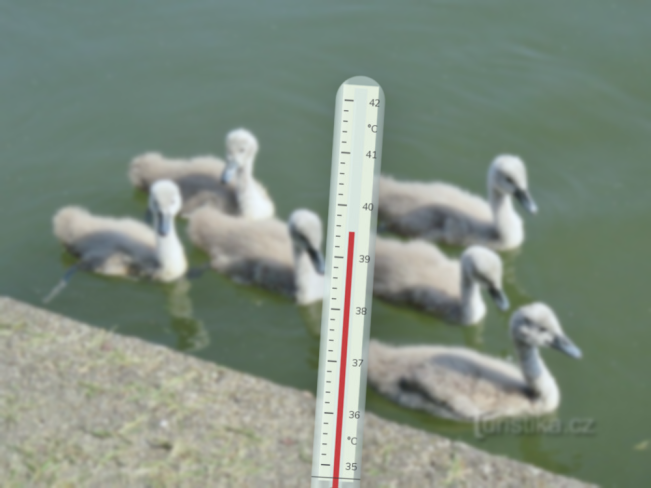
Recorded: value=39.5 unit=°C
